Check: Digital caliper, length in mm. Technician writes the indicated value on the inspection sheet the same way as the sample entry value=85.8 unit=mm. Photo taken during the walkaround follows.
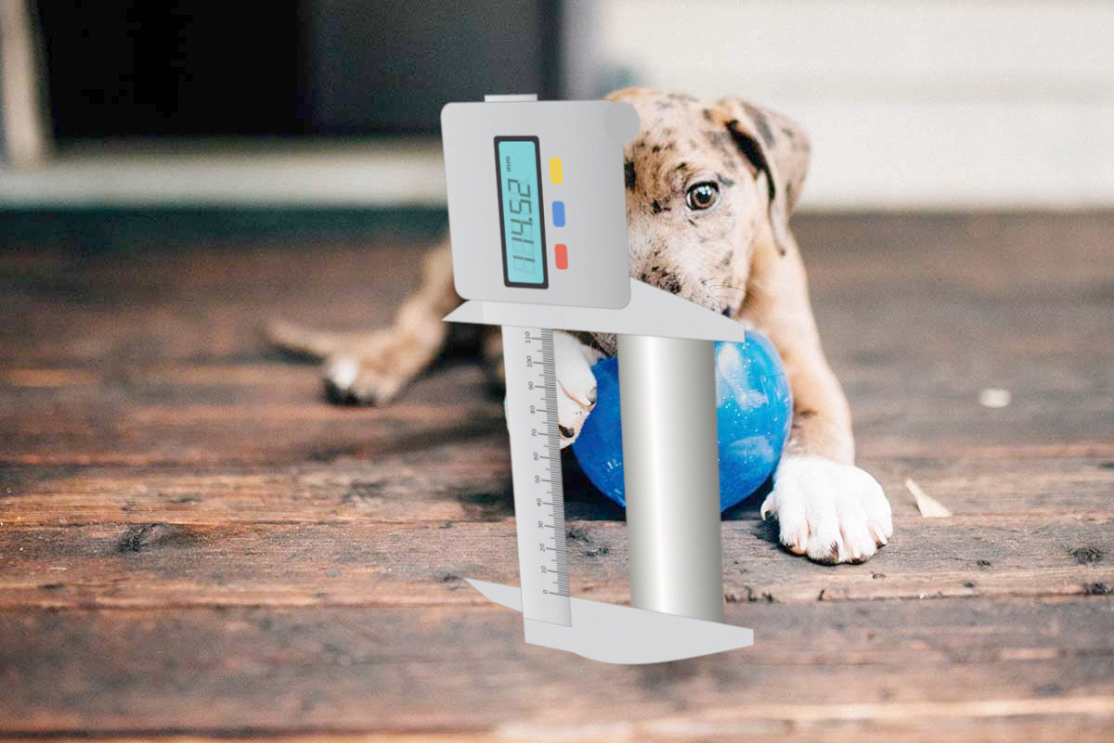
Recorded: value=114.52 unit=mm
